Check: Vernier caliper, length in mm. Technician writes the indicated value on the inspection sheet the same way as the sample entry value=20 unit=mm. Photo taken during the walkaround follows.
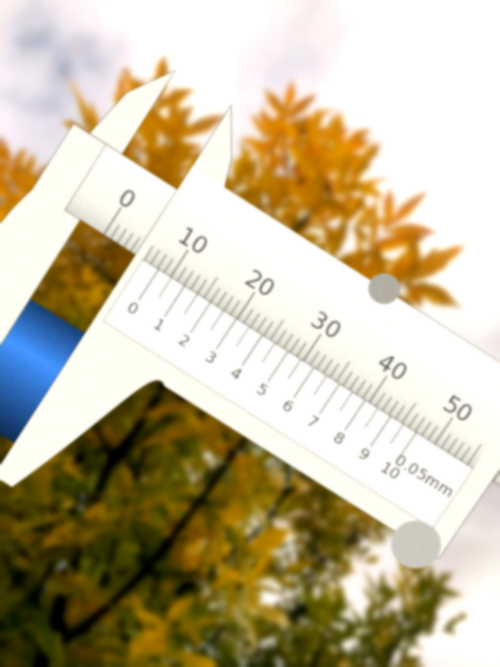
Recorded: value=8.2 unit=mm
